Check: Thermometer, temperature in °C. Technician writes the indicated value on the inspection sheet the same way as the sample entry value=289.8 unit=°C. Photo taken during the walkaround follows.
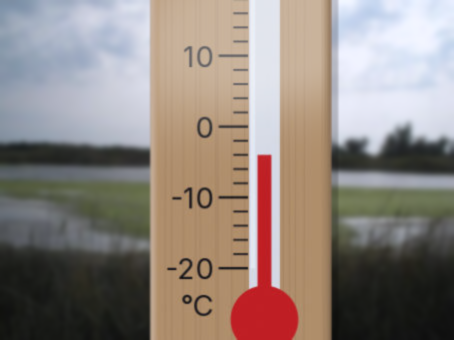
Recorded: value=-4 unit=°C
